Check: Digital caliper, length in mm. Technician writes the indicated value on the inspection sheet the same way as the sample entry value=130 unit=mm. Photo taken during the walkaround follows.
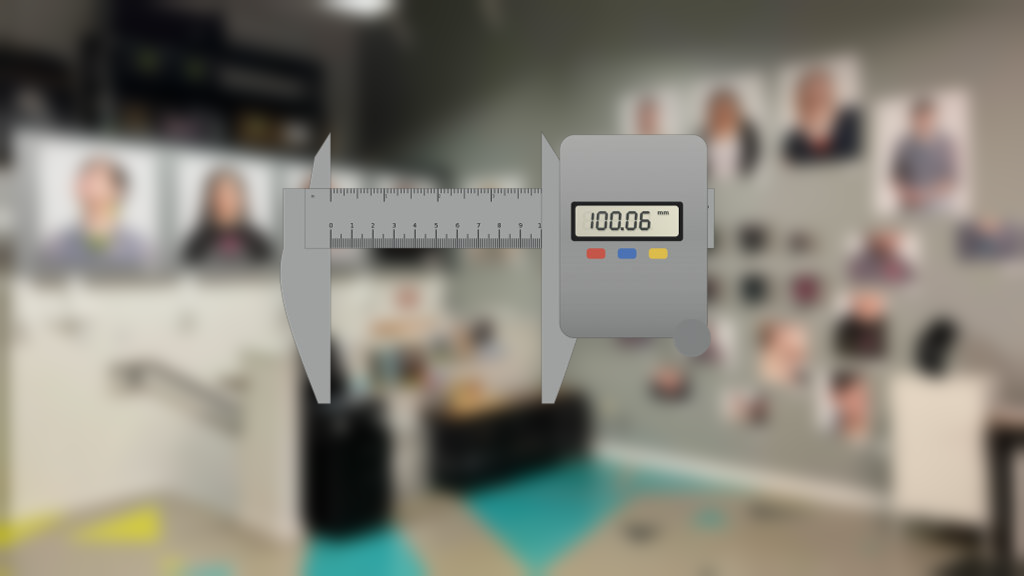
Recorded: value=100.06 unit=mm
